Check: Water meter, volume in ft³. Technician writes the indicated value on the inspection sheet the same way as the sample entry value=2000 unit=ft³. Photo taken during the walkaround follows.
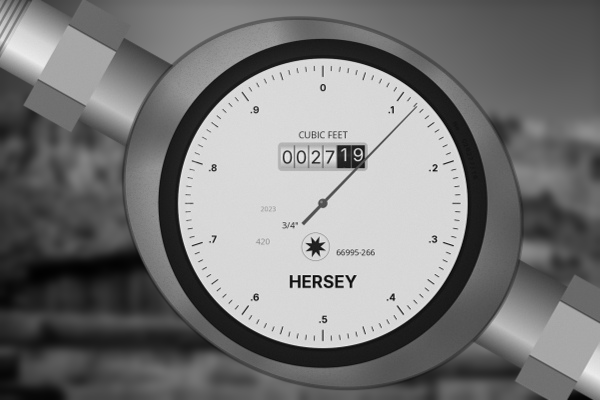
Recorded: value=2719.12 unit=ft³
